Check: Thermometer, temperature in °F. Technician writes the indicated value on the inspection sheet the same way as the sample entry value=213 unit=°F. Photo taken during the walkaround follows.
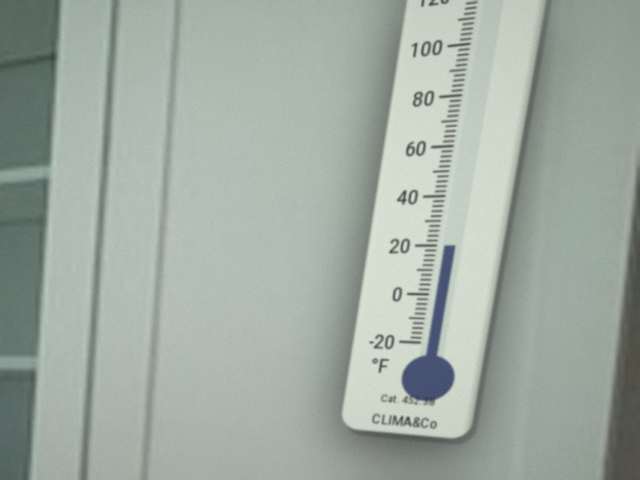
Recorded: value=20 unit=°F
